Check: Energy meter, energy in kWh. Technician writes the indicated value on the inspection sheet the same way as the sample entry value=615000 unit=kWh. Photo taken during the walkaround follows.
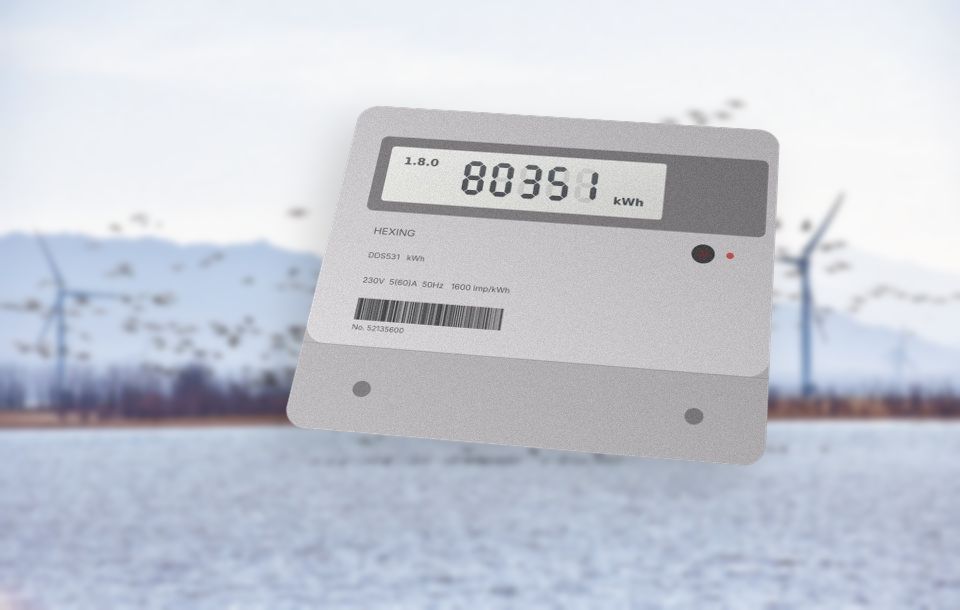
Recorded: value=80351 unit=kWh
